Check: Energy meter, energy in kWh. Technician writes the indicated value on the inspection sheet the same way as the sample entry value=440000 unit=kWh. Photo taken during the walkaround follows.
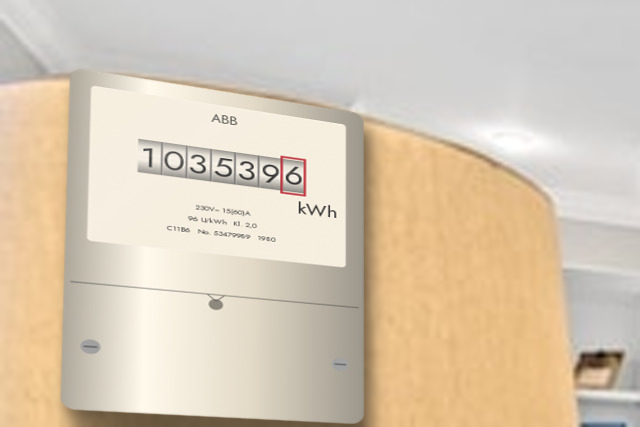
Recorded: value=103539.6 unit=kWh
